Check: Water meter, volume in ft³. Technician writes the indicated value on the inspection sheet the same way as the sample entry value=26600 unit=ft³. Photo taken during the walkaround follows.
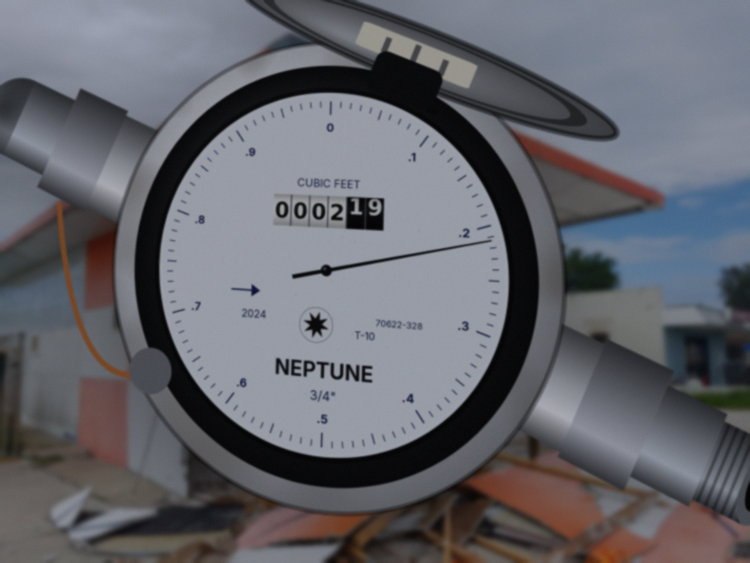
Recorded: value=219.21 unit=ft³
